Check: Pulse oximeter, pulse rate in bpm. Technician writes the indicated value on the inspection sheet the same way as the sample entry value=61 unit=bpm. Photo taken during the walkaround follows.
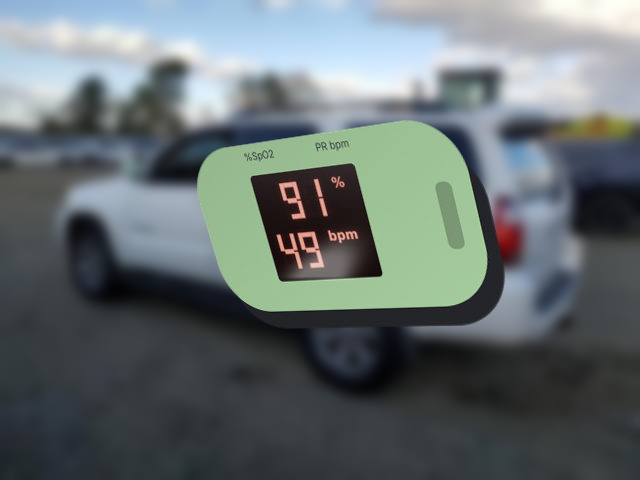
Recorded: value=49 unit=bpm
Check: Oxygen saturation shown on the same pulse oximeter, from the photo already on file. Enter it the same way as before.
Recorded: value=91 unit=%
